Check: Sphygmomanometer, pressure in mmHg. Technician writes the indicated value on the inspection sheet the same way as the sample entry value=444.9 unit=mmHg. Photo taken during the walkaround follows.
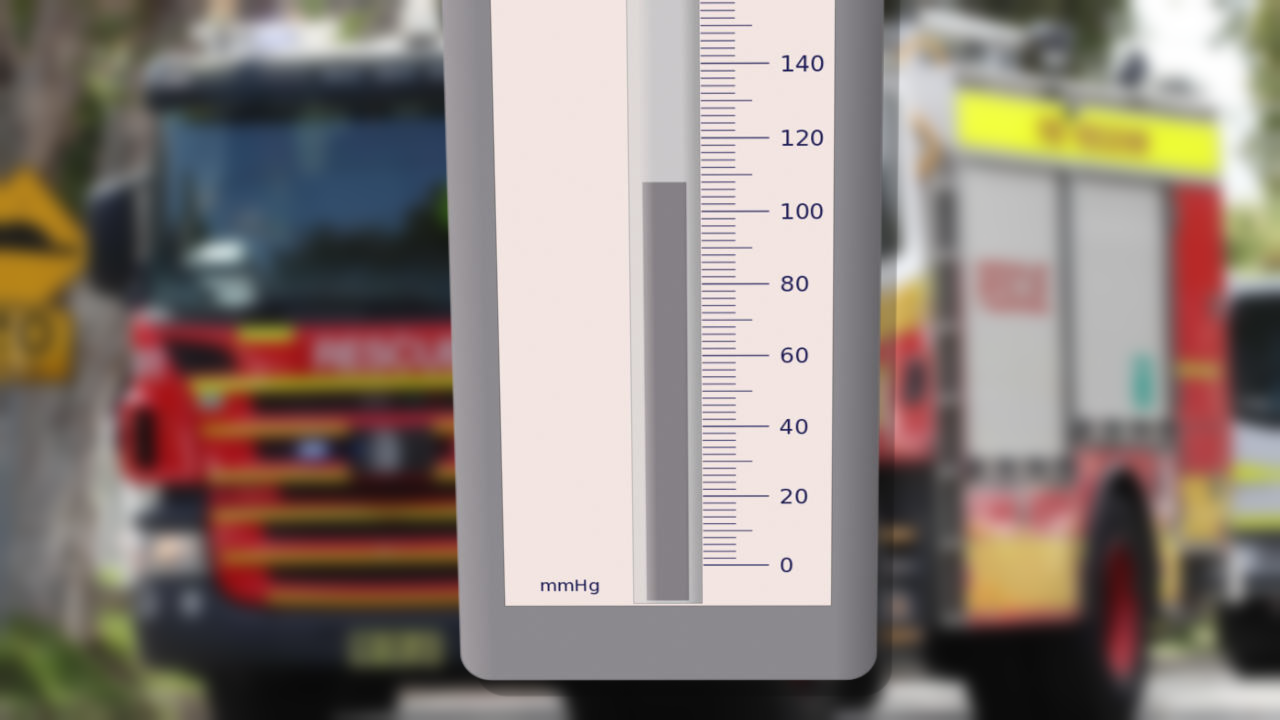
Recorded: value=108 unit=mmHg
